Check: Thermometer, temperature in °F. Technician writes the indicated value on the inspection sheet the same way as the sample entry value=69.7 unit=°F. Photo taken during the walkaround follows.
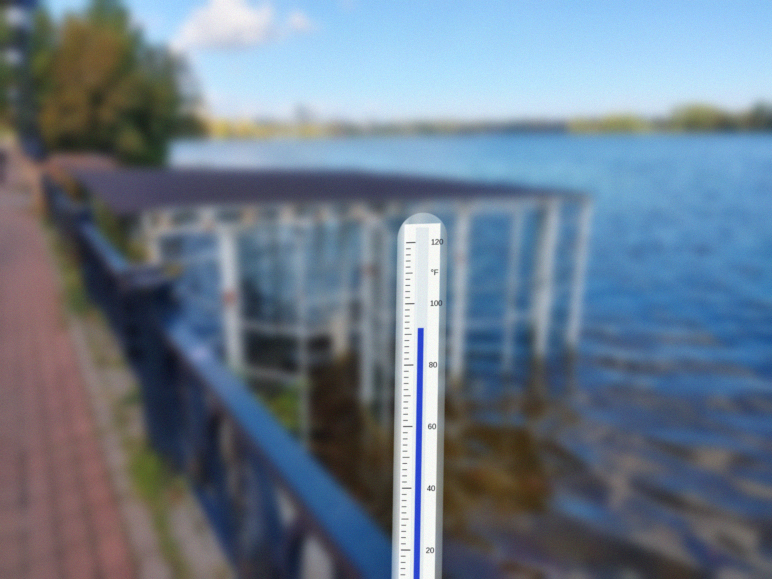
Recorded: value=92 unit=°F
